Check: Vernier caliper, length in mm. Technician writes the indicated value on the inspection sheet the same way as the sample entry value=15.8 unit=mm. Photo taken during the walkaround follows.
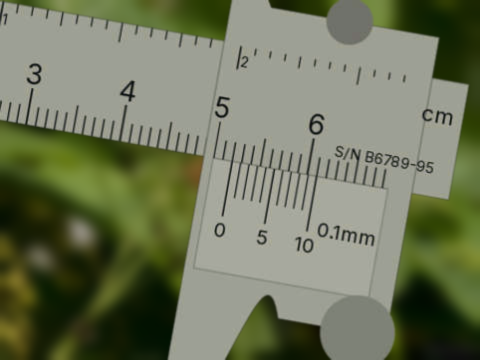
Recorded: value=52.0 unit=mm
